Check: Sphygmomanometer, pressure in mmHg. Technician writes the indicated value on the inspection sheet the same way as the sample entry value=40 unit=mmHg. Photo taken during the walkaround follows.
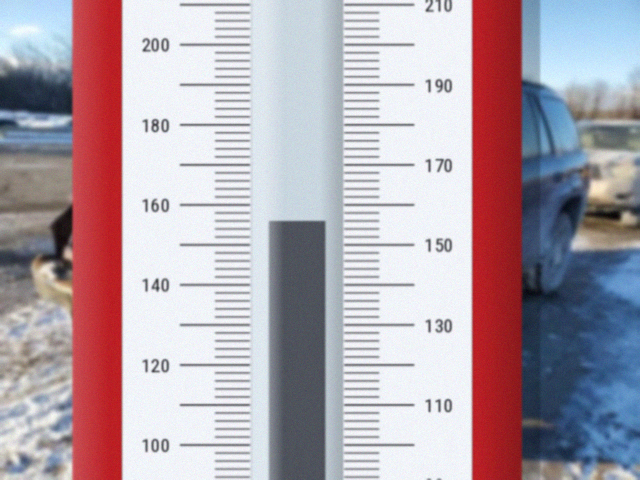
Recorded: value=156 unit=mmHg
